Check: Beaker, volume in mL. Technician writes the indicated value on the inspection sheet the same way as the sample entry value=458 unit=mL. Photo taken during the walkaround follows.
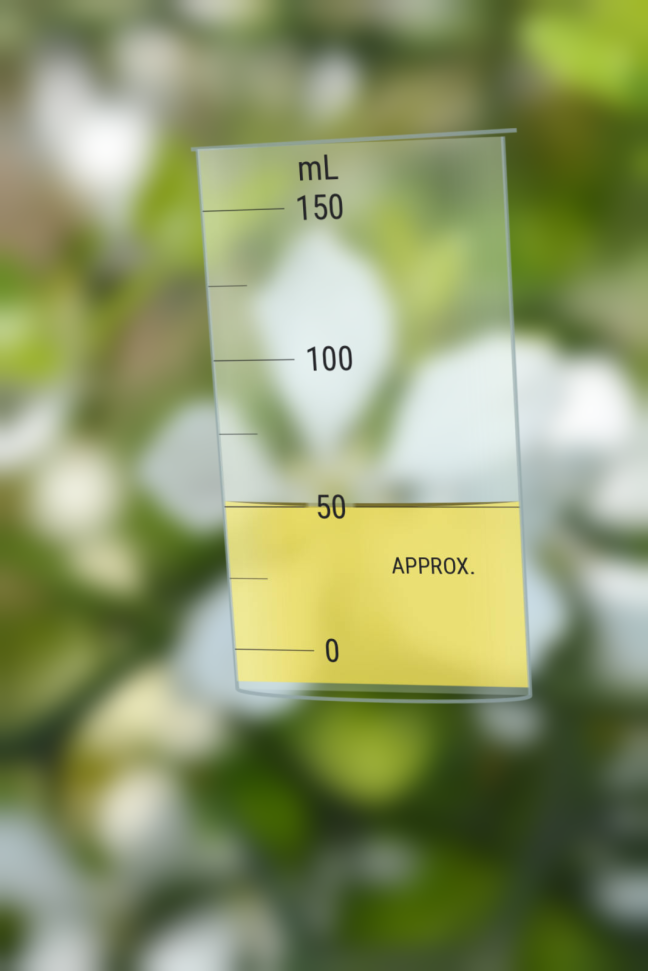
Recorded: value=50 unit=mL
